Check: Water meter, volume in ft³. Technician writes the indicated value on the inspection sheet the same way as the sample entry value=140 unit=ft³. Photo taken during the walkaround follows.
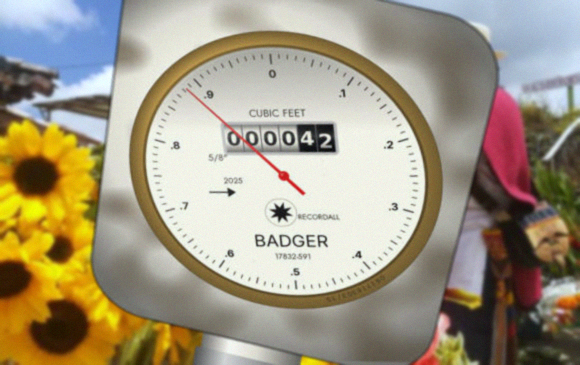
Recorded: value=41.88 unit=ft³
